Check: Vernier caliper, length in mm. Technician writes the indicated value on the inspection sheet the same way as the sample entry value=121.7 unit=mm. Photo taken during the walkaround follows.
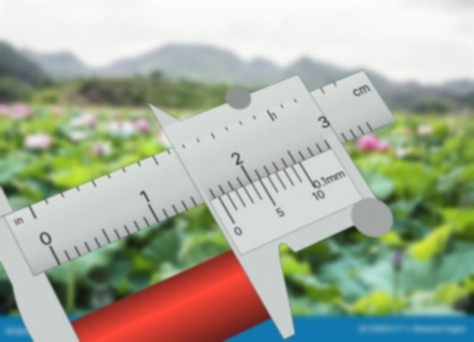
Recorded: value=16.4 unit=mm
